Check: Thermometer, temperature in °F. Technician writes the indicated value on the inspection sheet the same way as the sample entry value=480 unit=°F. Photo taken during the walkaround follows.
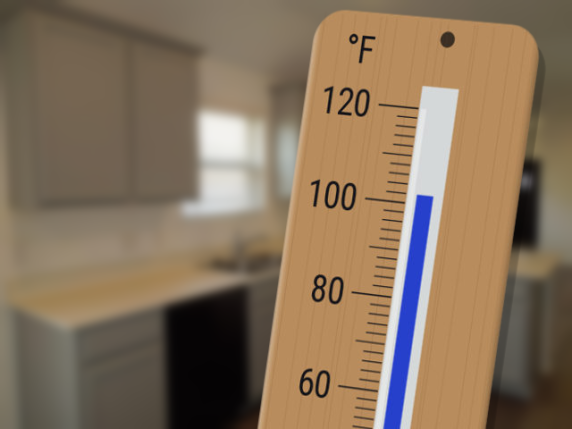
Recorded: value=102 unit=°F
